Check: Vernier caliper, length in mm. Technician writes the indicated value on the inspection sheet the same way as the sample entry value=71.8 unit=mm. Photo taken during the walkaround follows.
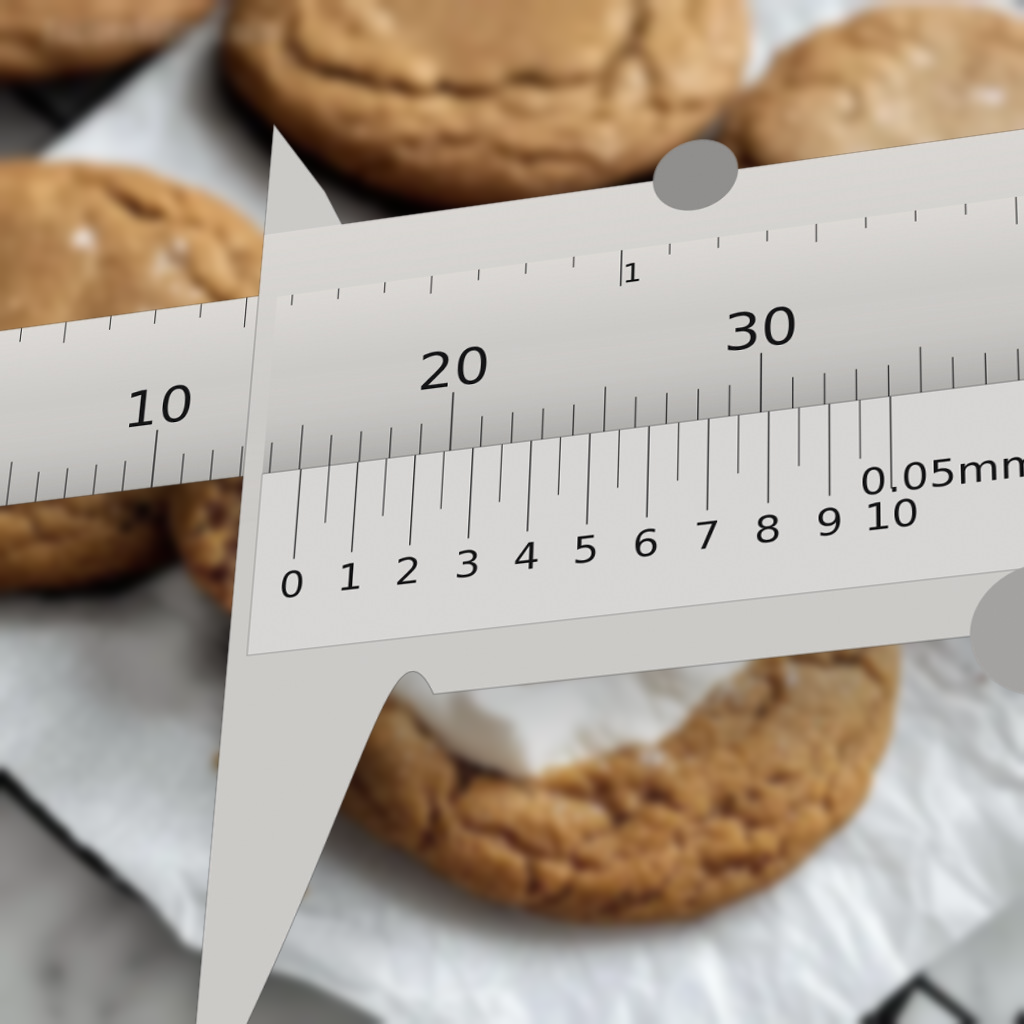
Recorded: value=15.05 unit=mm
